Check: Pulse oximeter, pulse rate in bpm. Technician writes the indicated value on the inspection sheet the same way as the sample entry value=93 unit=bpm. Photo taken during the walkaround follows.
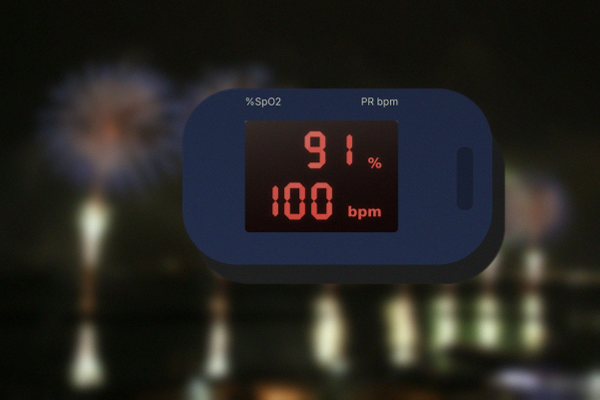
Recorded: value=100 unit=bpm
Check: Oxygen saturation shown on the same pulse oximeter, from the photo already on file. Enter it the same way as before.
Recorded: value=91 unit=%
